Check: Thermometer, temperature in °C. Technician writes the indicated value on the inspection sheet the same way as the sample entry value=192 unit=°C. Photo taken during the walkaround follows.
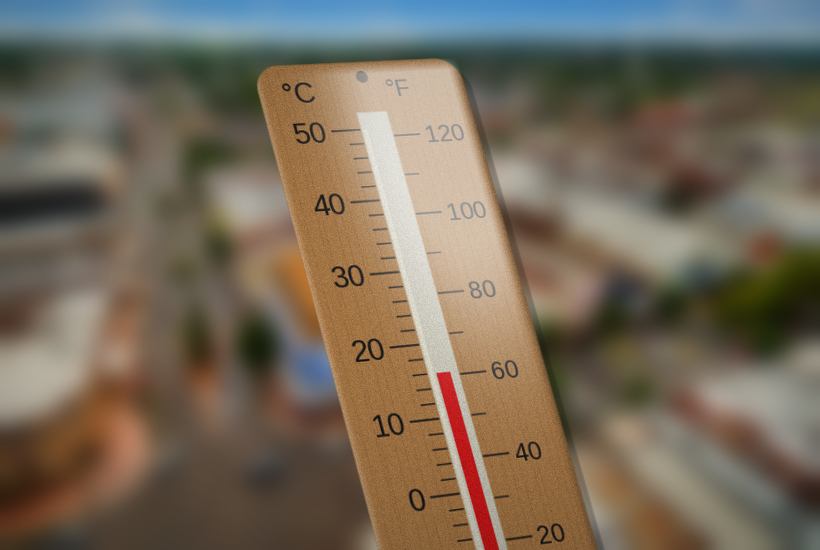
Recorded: value=16 unit=°C
